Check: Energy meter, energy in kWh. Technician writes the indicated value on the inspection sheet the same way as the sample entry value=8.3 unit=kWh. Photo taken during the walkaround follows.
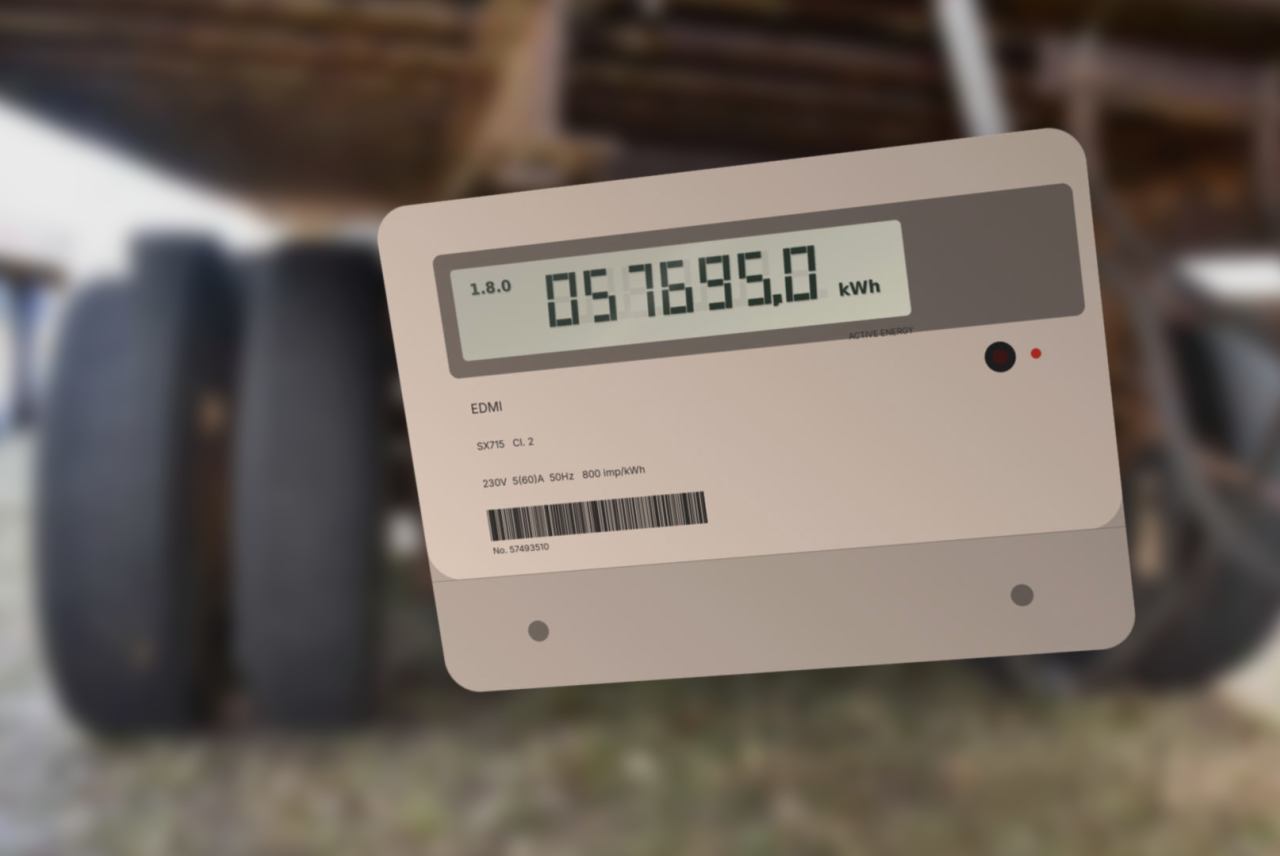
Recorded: value=57695.0 unit=kWh
